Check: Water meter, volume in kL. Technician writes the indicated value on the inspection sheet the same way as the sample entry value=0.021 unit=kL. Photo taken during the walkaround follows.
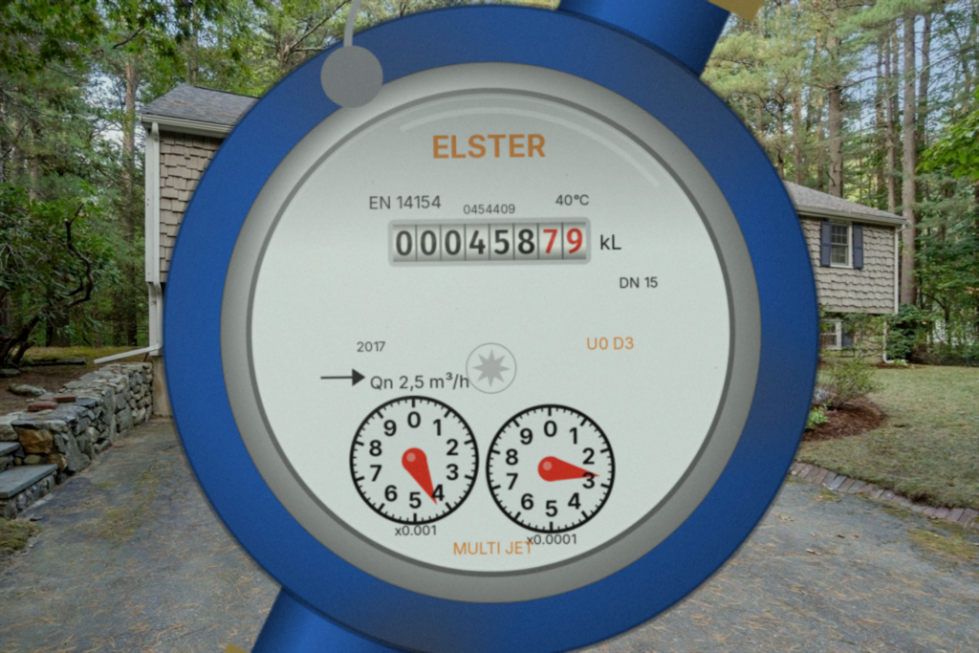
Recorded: value=458.7942 unit=kL
